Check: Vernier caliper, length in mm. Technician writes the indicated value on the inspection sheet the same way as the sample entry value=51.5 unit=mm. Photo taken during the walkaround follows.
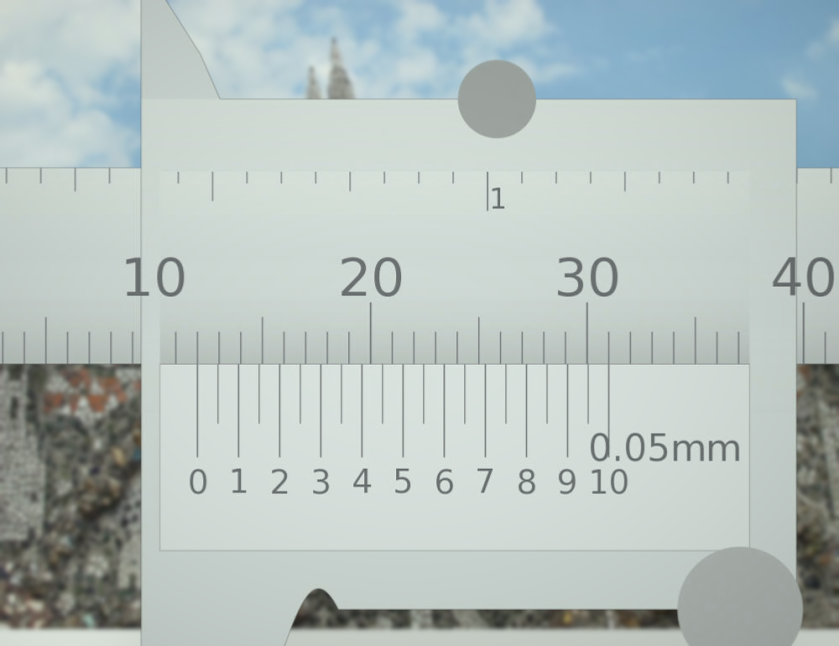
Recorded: value=12.00 unit=mm
